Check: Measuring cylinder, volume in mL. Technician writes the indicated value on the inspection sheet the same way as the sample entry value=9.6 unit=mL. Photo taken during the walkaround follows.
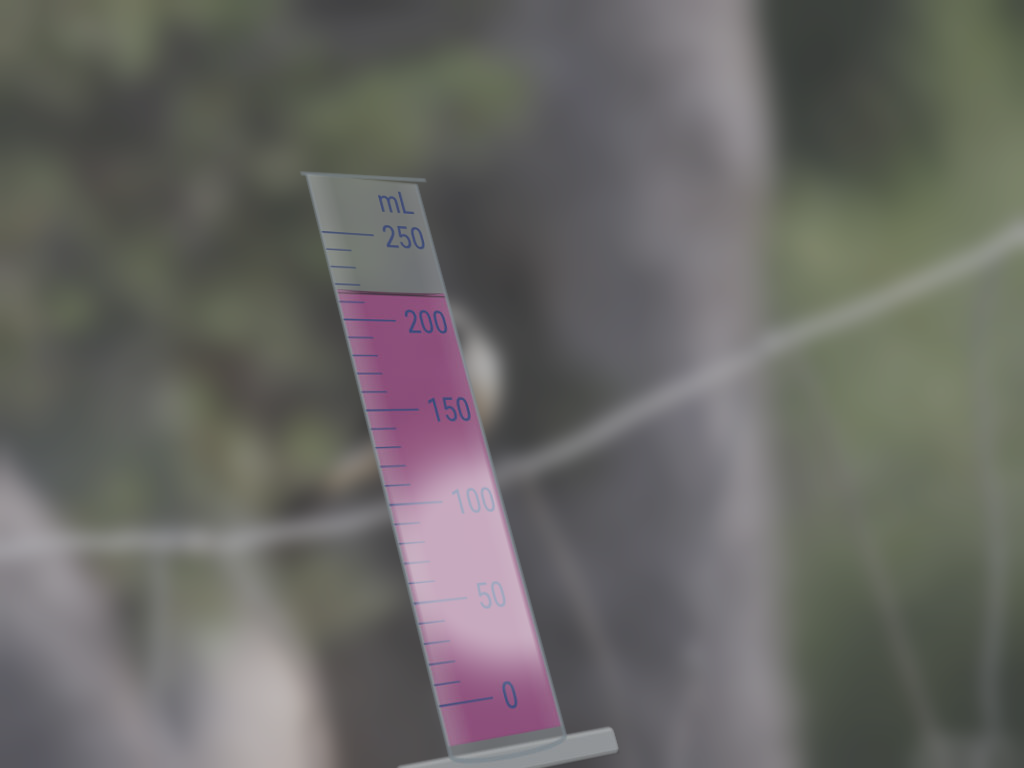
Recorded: value=215 unit=mL
